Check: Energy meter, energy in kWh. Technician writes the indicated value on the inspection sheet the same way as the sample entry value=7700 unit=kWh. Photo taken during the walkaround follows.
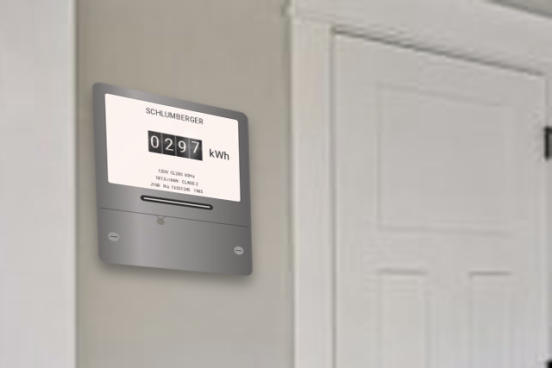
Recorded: value=297 unit=kWh
